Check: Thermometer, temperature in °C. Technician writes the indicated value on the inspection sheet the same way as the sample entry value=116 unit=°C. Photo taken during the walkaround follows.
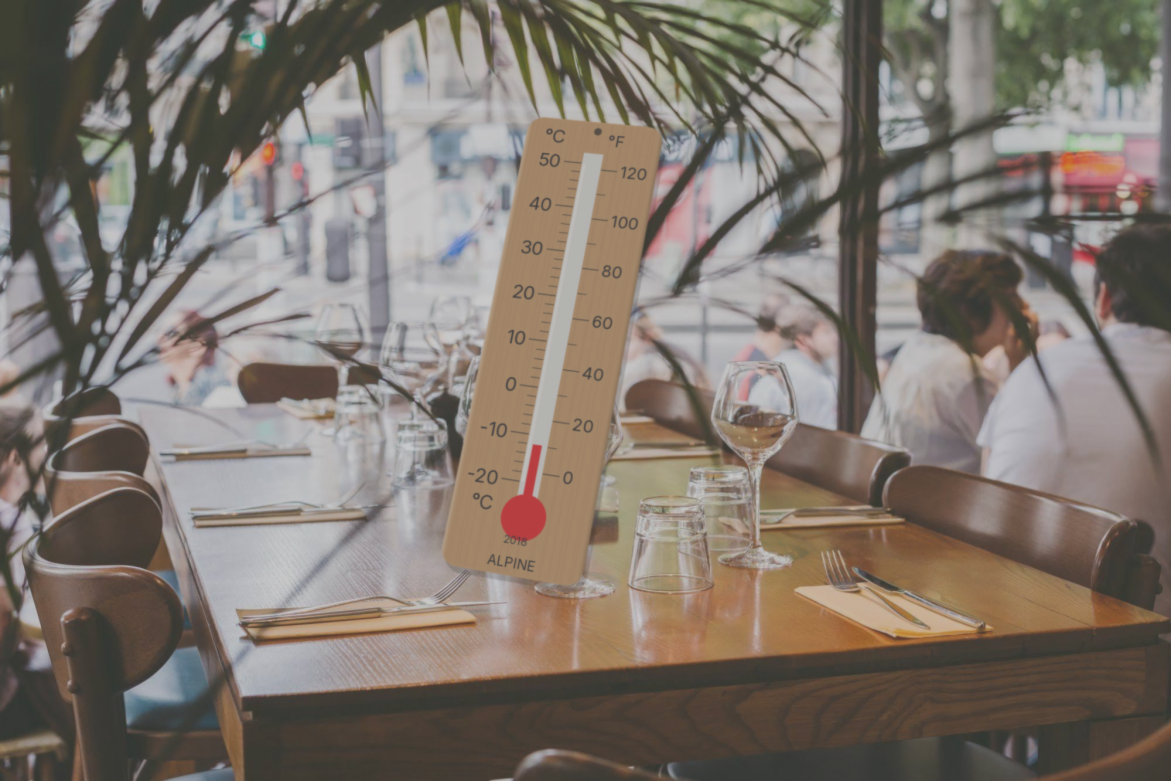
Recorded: value=-12 unit=°C
